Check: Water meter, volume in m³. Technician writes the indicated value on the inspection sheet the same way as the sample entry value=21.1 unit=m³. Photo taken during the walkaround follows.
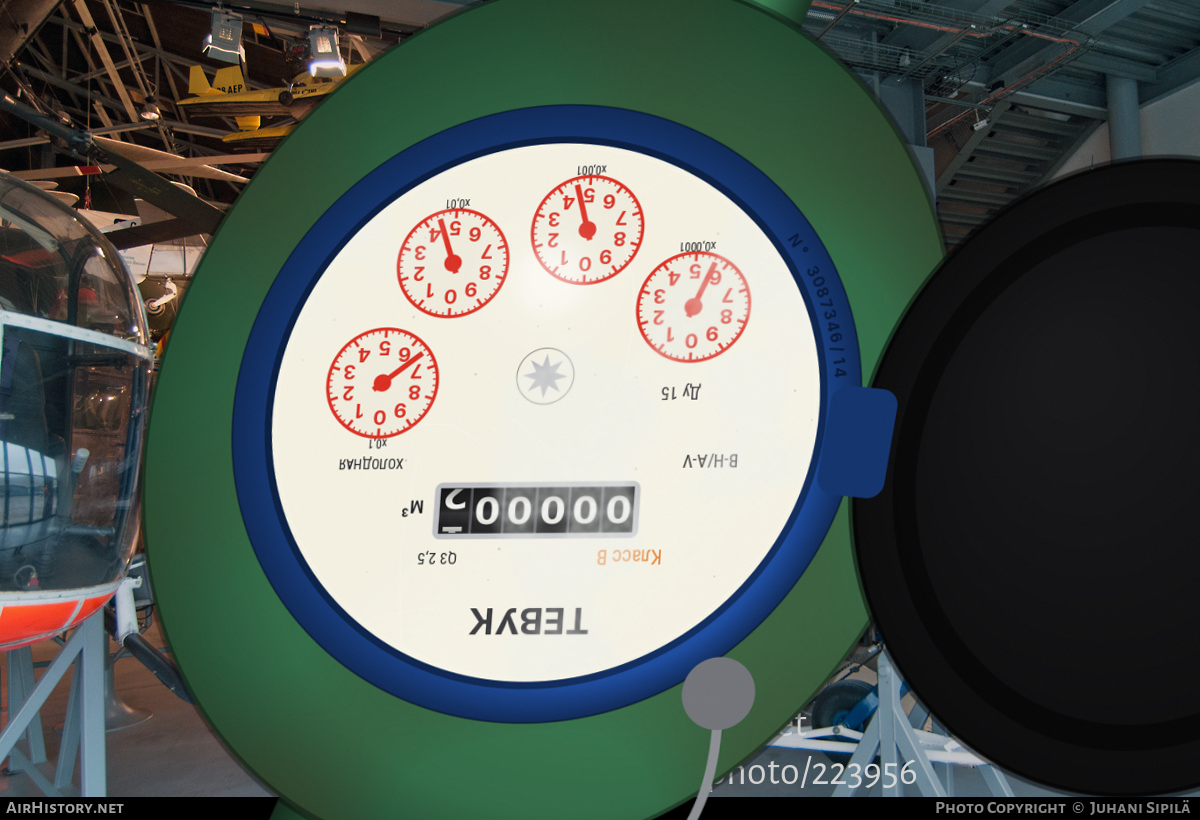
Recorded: value=1.6445 unit=m³
